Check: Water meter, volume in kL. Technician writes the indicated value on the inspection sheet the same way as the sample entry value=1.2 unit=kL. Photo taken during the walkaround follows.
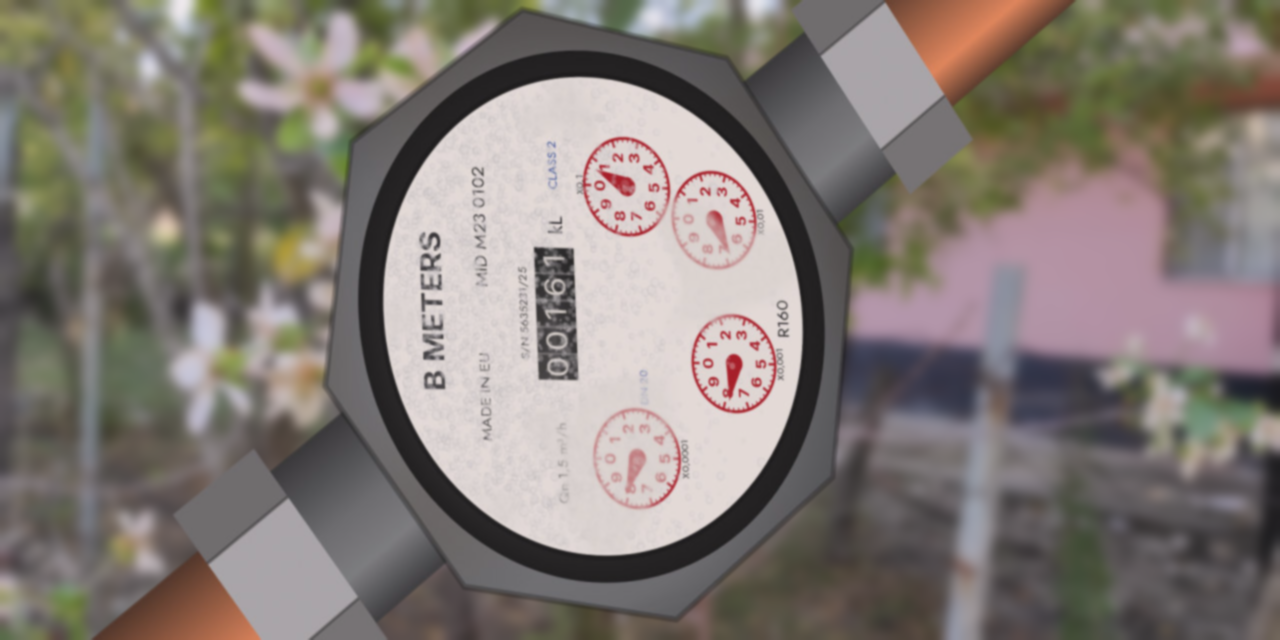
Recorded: value=161.0678 unit=kL
